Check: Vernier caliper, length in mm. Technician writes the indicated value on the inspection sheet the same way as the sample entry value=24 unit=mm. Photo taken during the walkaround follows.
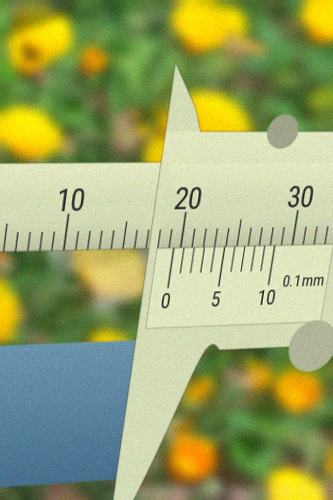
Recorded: value=19.4 unit=mm
